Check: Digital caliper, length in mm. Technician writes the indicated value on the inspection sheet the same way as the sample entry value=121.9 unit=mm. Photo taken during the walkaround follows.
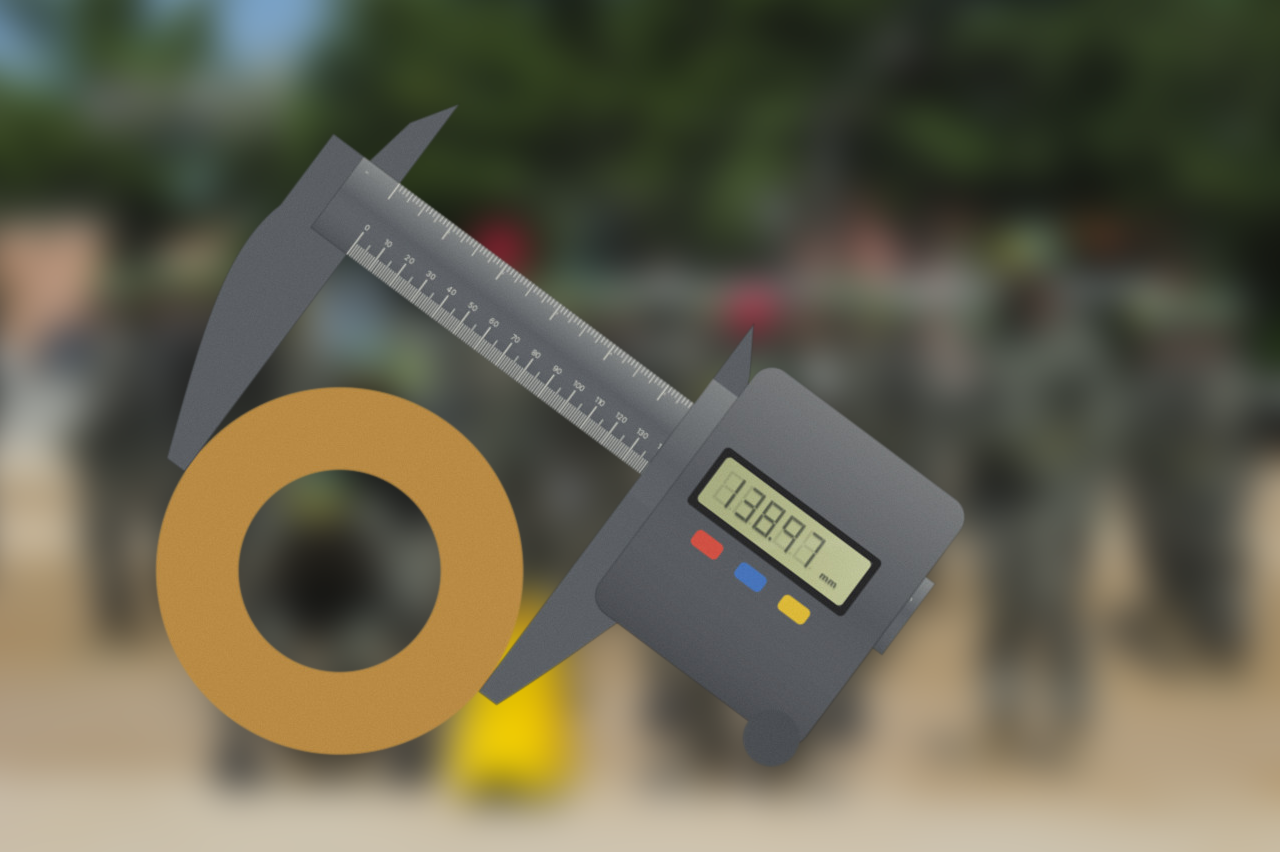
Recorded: value=138.97 unit=mm
